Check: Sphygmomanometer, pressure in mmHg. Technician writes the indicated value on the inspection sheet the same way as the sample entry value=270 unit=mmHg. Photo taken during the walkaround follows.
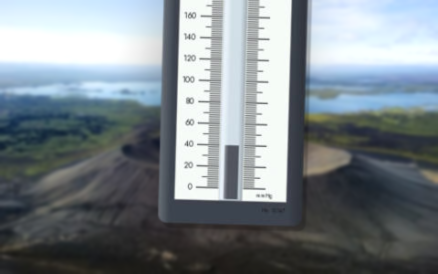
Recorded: value=40 unit=mmHg
